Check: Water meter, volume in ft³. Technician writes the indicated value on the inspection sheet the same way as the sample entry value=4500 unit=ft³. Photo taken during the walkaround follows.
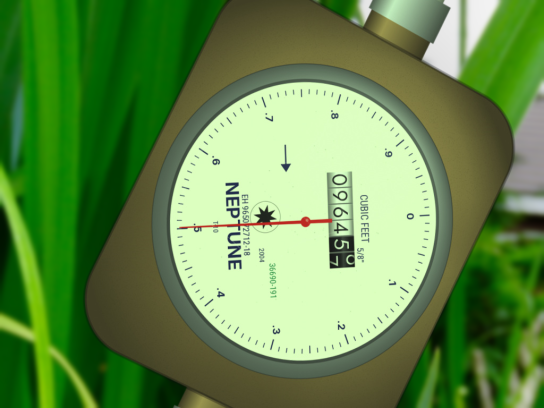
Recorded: value=96456.50 unit=ft³
